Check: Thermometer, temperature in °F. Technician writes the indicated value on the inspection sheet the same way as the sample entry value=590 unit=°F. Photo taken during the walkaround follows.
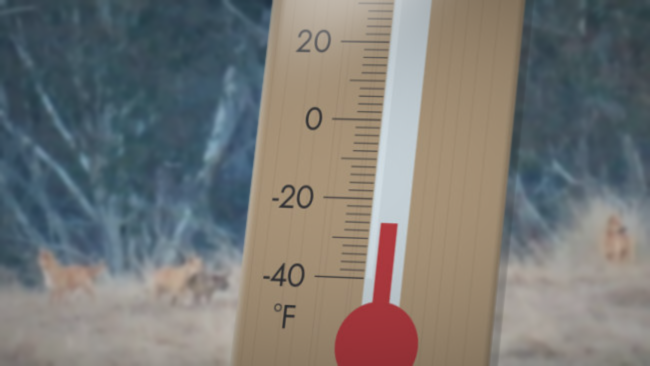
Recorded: value=-26 unit=°F
